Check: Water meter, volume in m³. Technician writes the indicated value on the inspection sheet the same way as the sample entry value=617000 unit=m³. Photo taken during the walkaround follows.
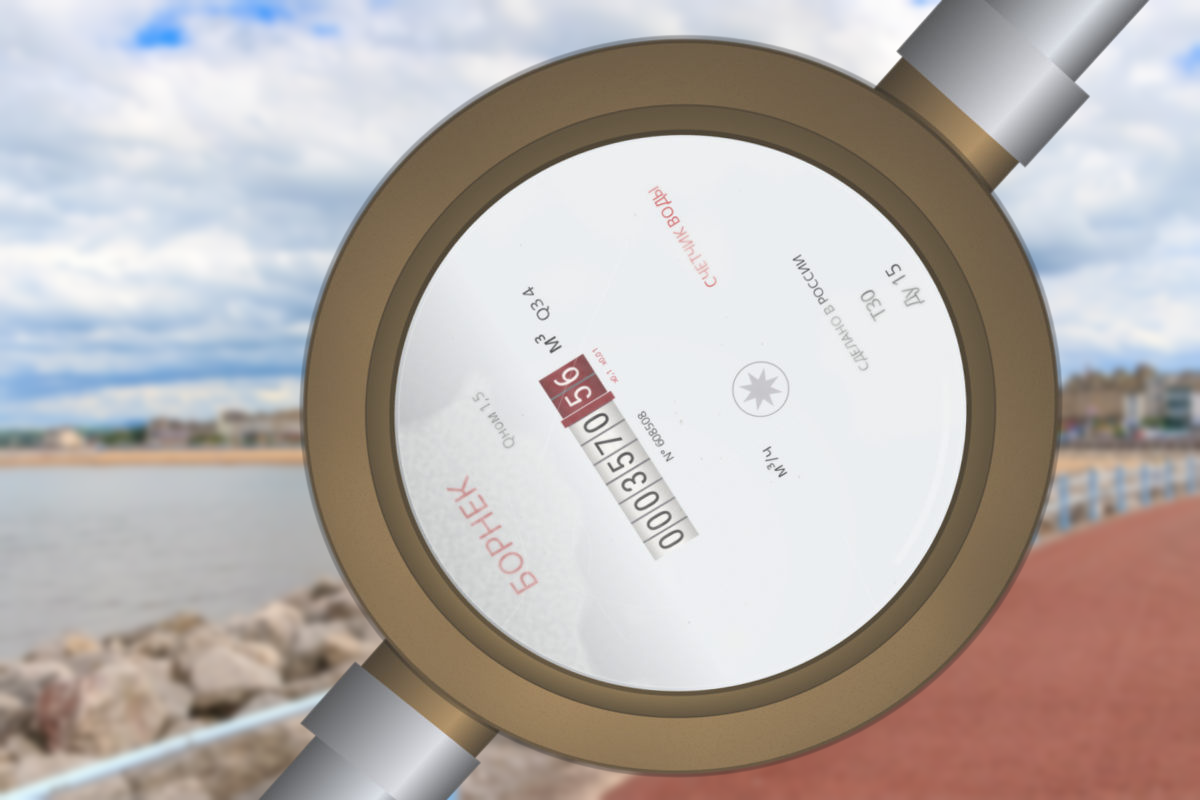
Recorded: value=3570.56 unit=m³
